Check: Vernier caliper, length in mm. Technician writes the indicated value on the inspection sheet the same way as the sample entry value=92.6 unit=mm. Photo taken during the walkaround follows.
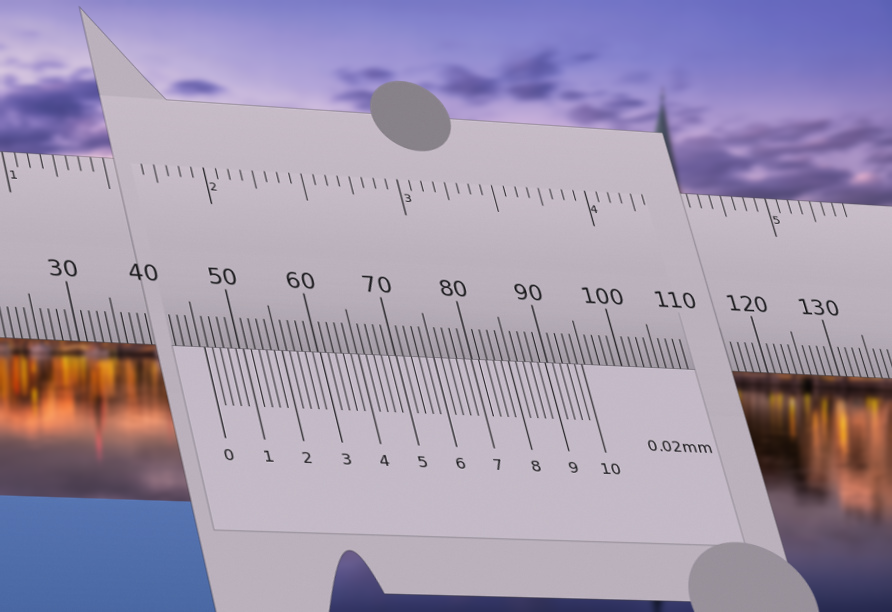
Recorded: value=45.6 unit=mm
